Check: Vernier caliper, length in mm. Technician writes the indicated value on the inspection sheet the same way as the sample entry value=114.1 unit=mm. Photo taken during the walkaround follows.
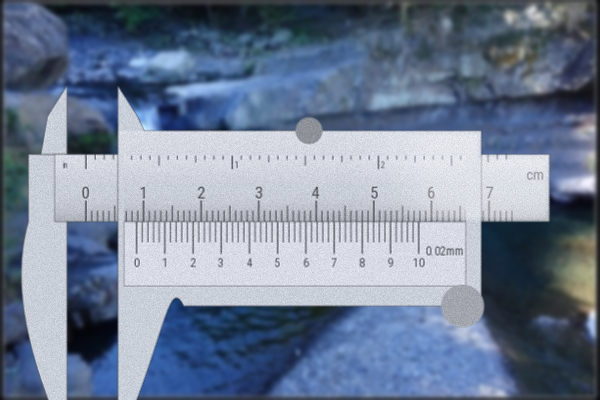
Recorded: value=8.8 unit=mm
